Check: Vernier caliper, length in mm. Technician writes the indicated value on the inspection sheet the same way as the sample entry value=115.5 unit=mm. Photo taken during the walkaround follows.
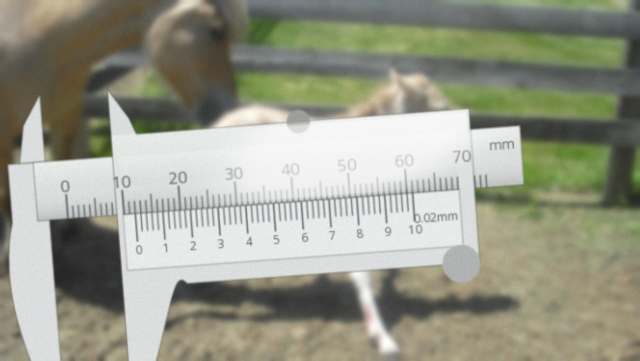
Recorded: value=12.0 unit=mm
